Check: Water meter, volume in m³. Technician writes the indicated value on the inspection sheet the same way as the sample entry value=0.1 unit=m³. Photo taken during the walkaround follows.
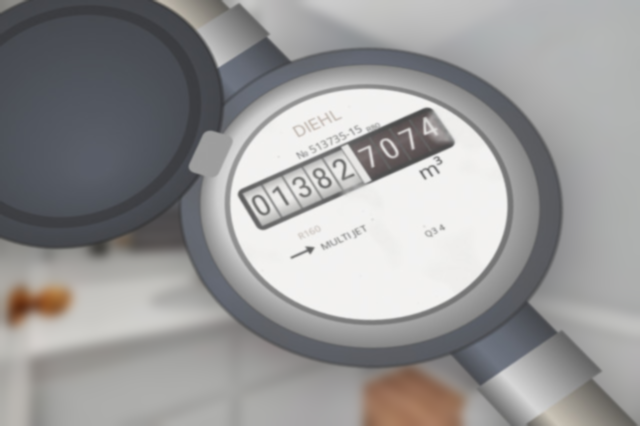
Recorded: value=1382.7074 unit=m³
